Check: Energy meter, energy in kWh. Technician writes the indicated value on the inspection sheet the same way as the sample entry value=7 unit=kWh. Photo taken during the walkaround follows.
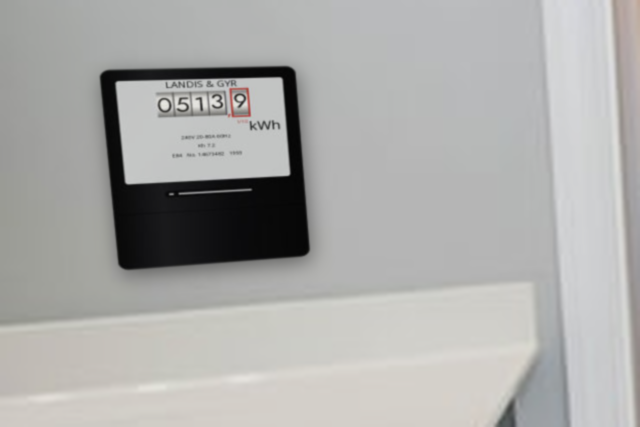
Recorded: value=513.9 unit=kWh
